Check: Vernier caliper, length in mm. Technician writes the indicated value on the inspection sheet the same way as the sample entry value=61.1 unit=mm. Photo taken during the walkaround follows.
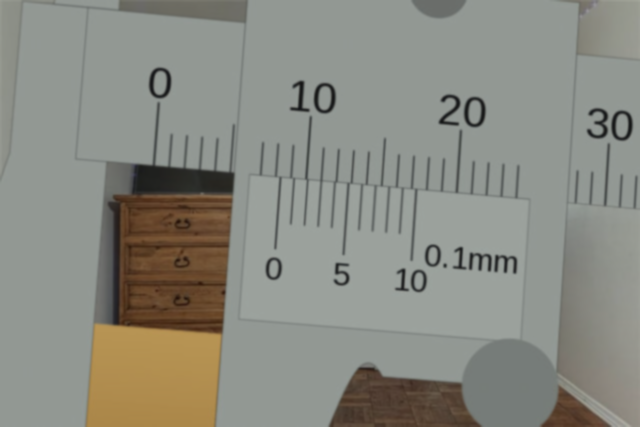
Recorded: value=8.3 unit=mm
